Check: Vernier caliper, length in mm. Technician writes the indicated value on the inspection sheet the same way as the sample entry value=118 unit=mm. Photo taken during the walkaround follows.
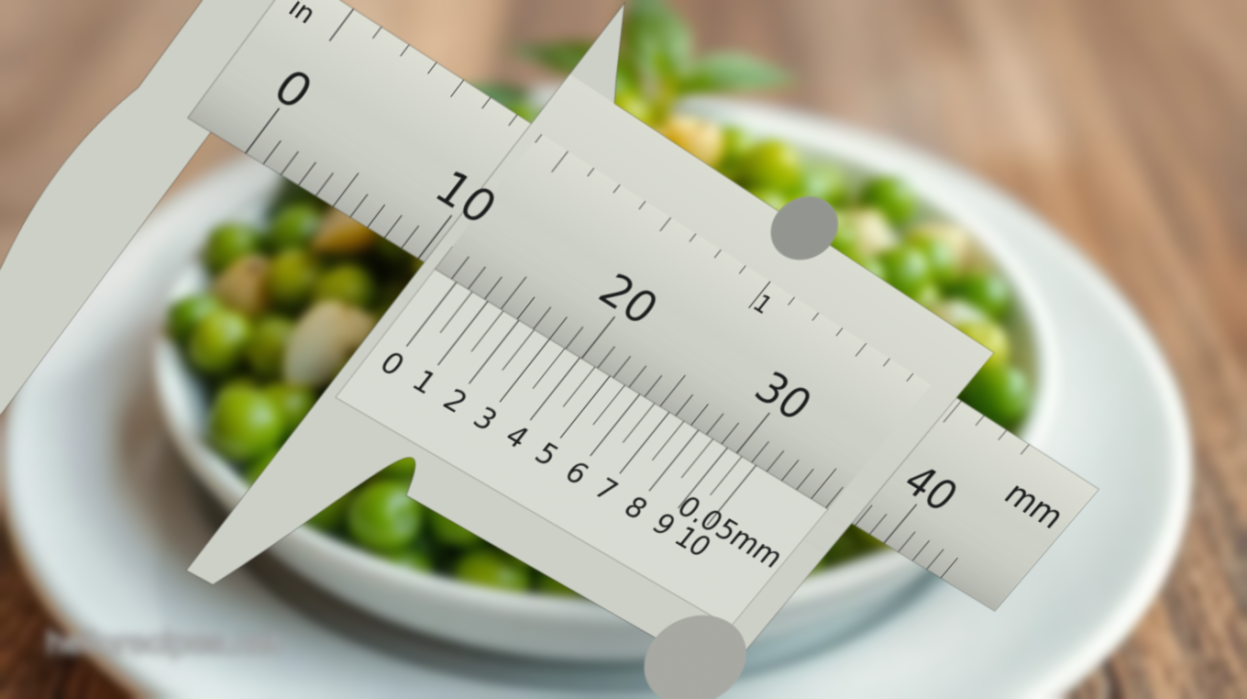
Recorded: value=12.3 unit=mm
